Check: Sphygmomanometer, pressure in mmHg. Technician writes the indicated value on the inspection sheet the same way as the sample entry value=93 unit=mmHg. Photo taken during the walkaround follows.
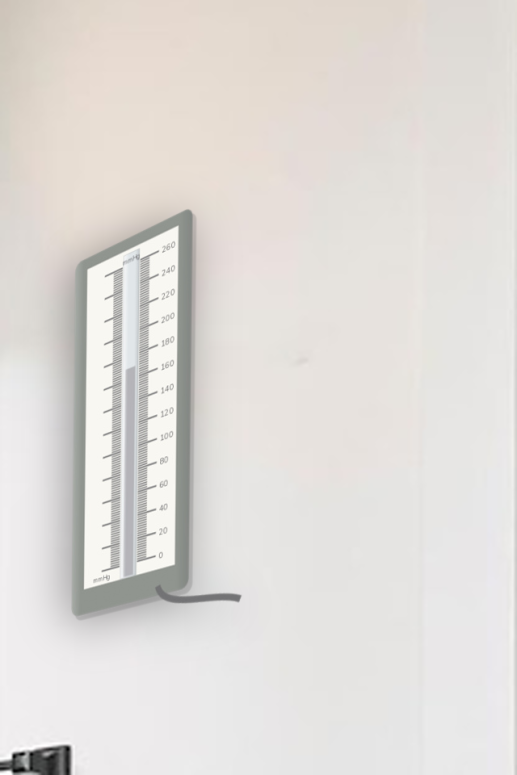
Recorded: value=170 unit=mmHg
